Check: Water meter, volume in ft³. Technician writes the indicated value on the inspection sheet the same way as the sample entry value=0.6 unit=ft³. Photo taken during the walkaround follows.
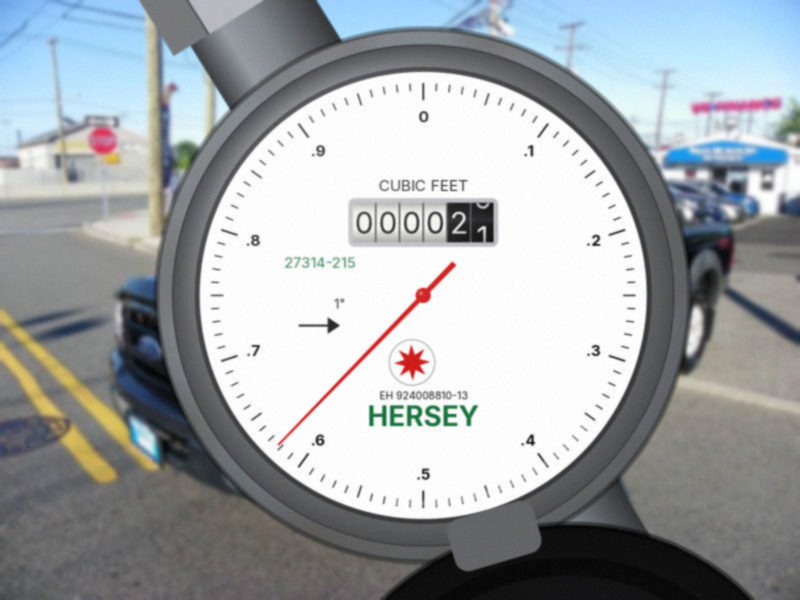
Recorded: value=20.62 unit=ft³
